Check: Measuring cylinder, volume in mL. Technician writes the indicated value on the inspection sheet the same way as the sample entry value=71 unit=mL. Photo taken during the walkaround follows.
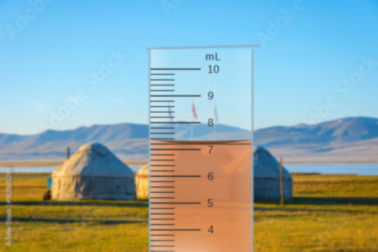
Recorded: value=7.2 unit=mL
